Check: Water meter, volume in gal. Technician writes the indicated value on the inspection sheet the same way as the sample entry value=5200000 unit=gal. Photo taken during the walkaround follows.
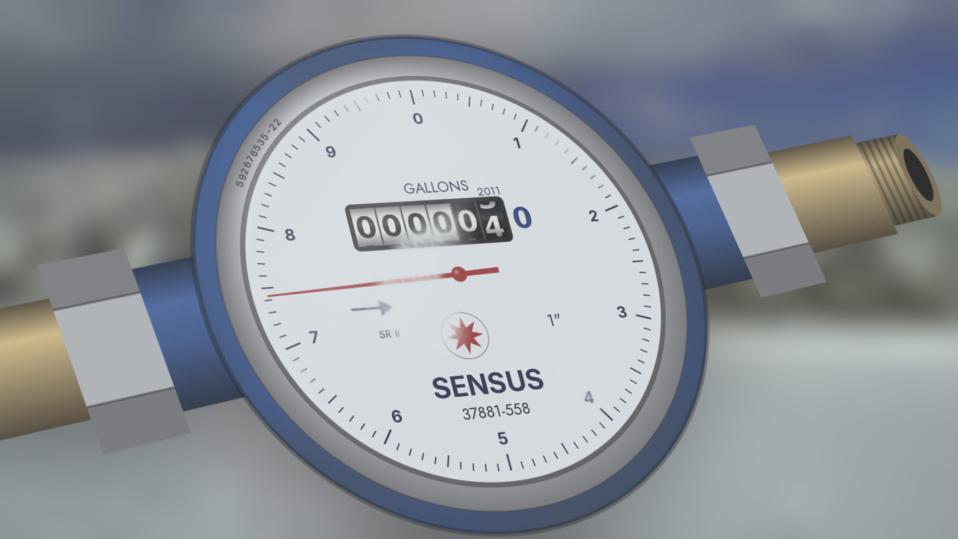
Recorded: value=37.4 unit=gal
